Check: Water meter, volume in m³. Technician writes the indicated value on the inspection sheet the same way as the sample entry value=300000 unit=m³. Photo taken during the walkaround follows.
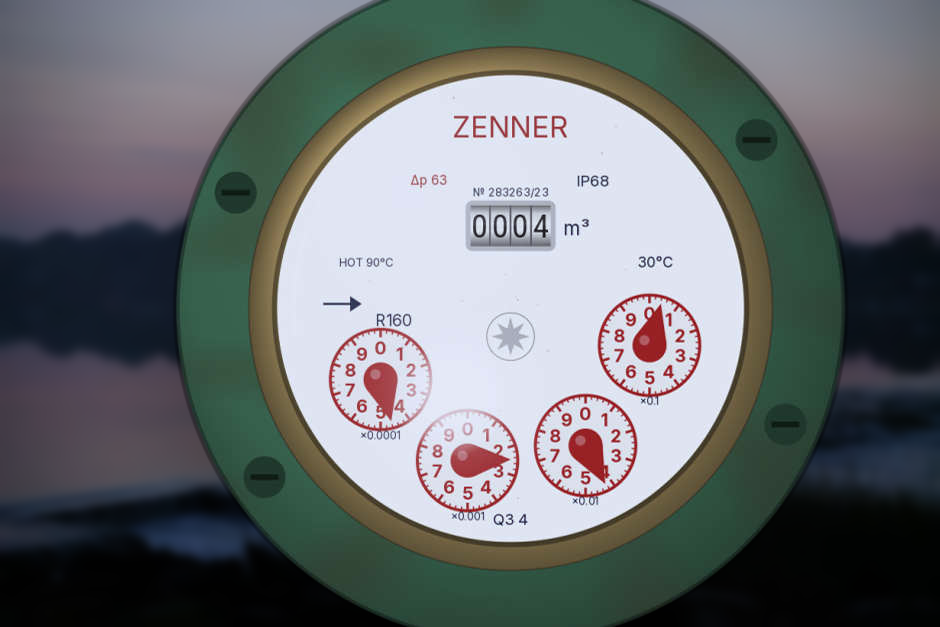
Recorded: value=4.0424 unit=m³
